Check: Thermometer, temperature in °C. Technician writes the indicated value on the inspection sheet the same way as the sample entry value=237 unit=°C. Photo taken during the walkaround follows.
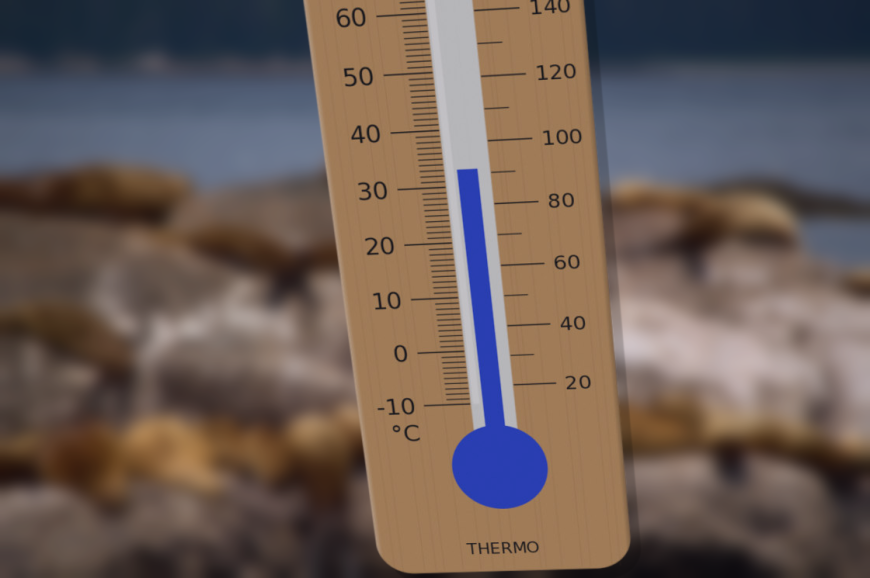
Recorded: value=33 unit=°C
